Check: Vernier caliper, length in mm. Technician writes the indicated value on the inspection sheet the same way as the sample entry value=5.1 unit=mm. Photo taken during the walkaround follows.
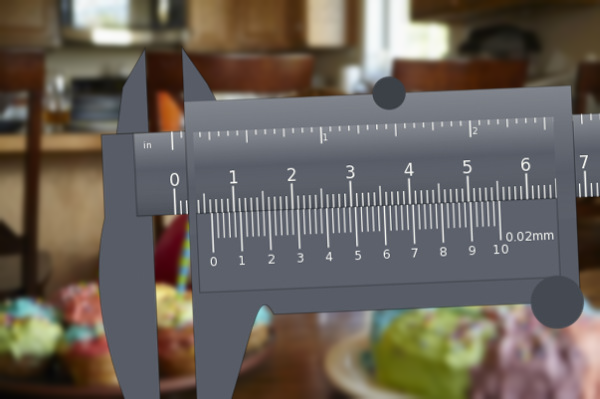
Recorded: value=6.2 unit=mm
